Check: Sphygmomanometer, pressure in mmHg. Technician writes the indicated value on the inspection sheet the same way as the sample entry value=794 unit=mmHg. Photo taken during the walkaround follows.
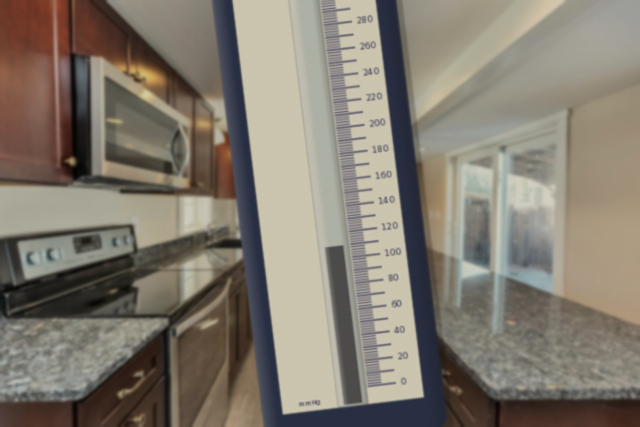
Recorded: value=110 unit=mmHg
